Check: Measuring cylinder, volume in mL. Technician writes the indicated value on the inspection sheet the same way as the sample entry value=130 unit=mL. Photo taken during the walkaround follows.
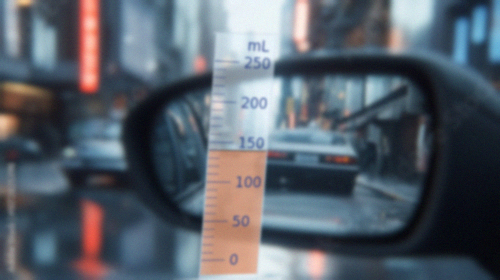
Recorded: value=140 unit=mL
